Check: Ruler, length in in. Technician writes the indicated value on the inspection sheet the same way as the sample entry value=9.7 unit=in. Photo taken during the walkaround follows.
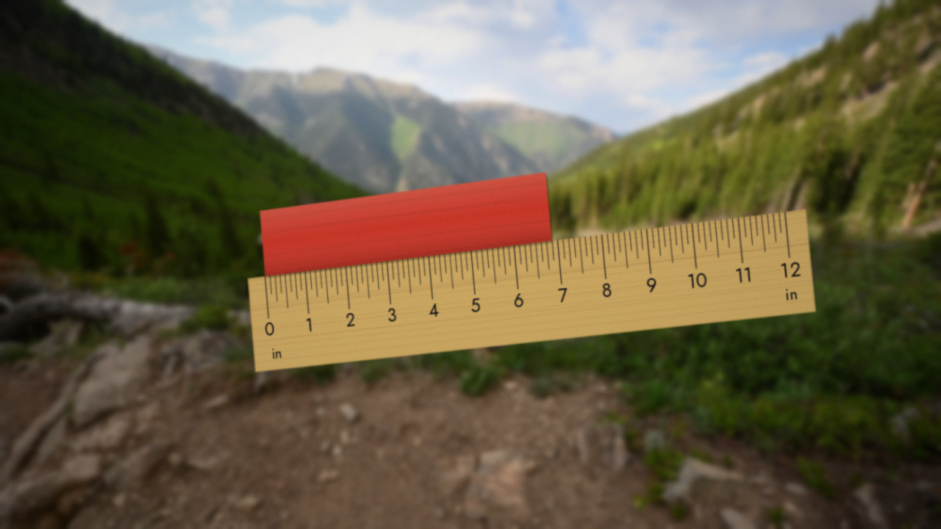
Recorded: value=6.875 unit=in
